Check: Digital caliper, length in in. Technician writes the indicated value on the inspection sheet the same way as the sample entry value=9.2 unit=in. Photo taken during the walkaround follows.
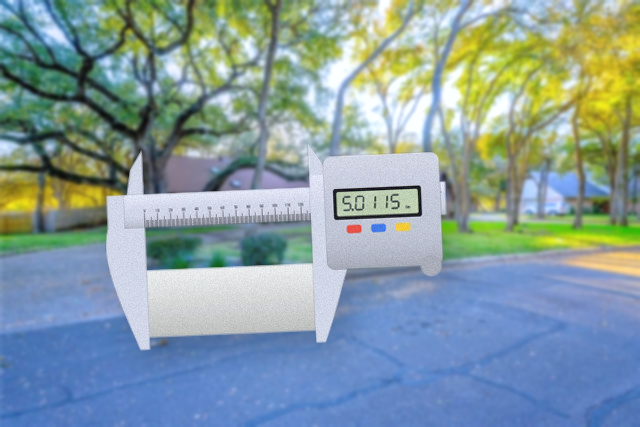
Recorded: value=5.0115 unit=in
